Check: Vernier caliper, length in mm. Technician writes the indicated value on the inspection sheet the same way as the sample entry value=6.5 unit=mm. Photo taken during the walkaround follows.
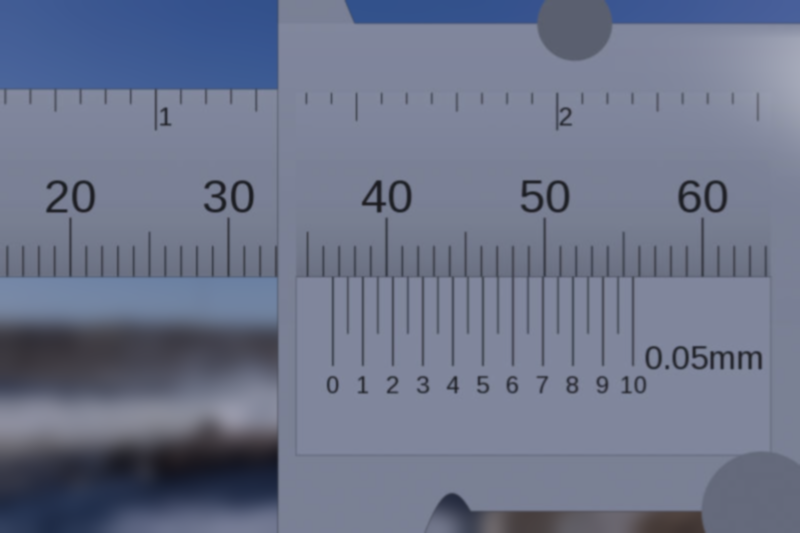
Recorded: value=36.6 unit=mm
